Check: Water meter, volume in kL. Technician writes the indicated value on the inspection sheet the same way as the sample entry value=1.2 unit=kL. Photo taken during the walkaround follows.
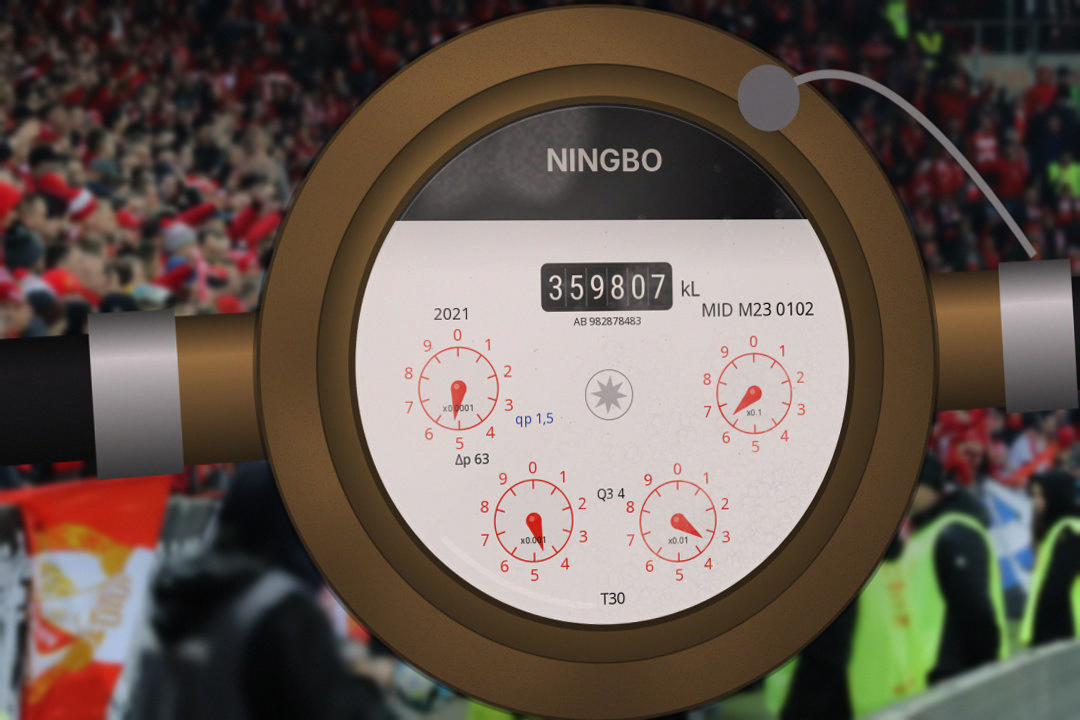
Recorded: value=359807.6345 unit=kL
